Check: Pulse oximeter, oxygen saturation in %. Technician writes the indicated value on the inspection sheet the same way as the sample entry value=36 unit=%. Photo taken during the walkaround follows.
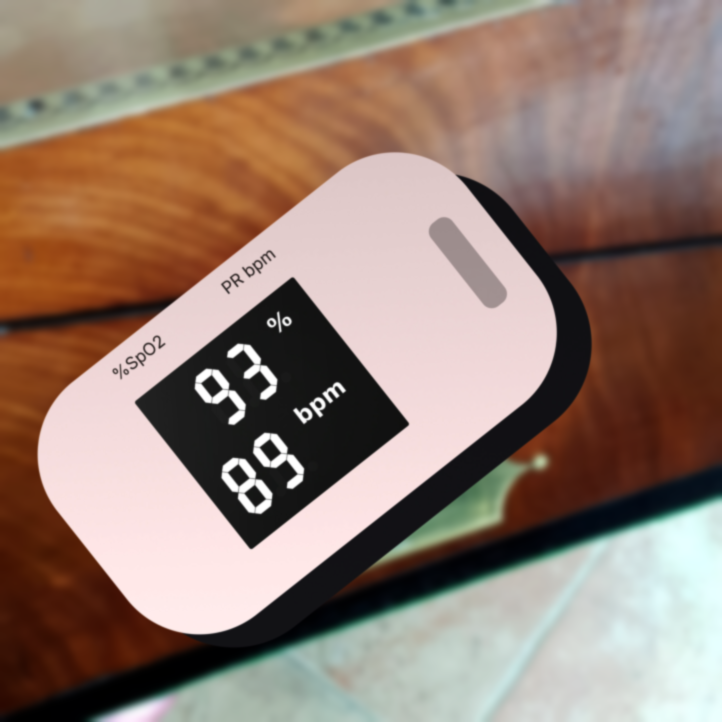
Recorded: value=93 unit=%
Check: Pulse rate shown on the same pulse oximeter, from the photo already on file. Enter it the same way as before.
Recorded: value=89 unit=bpm
